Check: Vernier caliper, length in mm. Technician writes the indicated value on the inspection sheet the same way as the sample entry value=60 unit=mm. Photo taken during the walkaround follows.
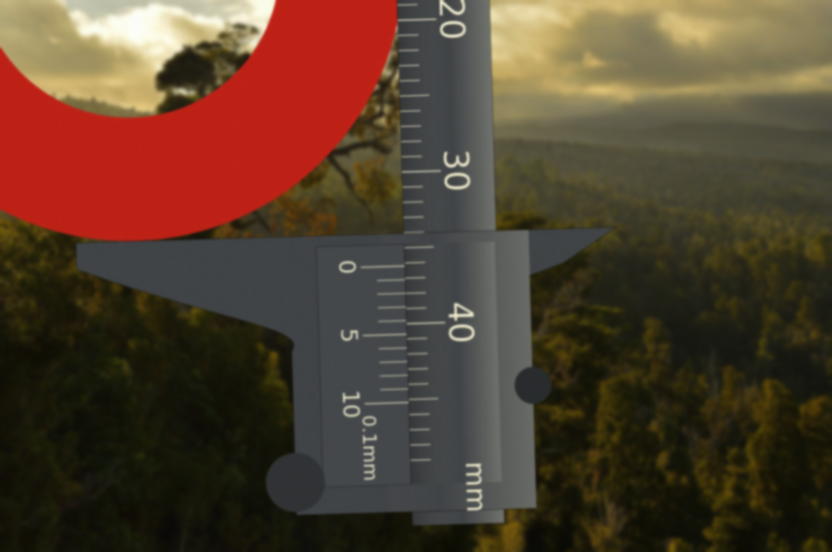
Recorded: value=36.2 unit=mm
